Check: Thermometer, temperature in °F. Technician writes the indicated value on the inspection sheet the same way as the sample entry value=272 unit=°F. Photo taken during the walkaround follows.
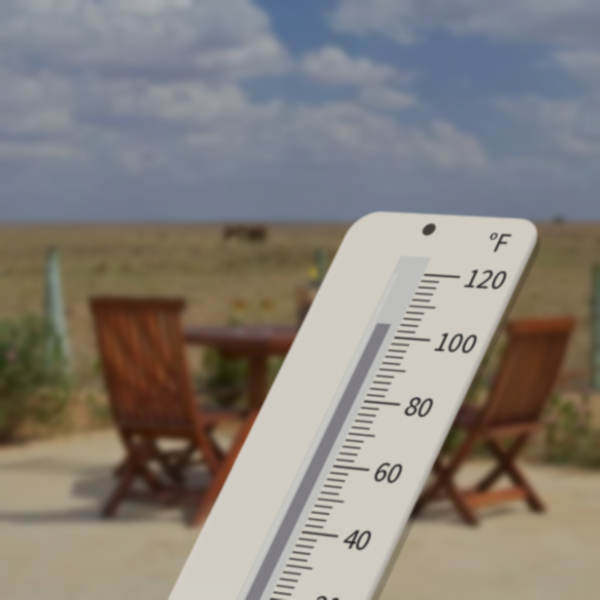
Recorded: value=104 unit=°F
